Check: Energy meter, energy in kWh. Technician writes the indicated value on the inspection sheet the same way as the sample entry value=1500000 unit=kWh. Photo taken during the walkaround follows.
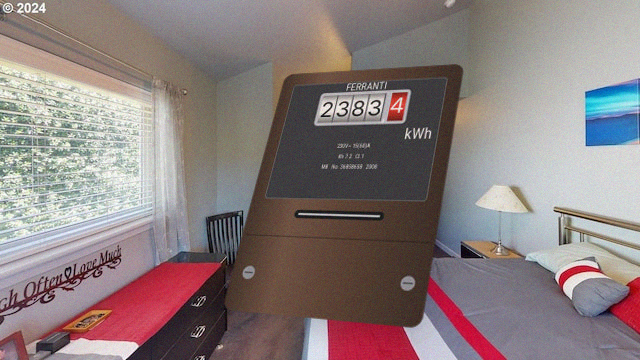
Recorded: value=2383.4 unit=kWh
